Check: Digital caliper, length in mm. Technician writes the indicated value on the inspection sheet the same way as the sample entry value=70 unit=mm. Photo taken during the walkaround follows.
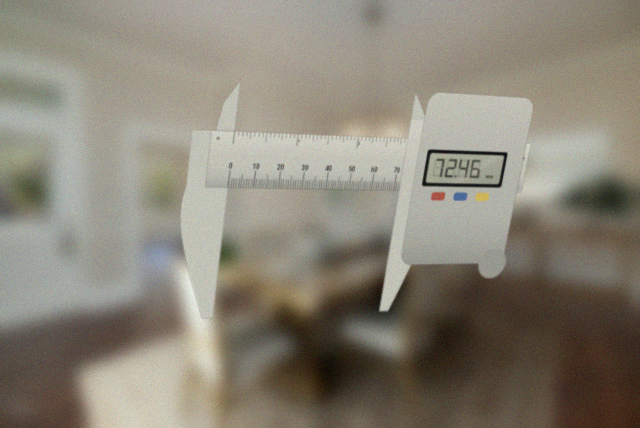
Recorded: value=72.46 unit=mm
